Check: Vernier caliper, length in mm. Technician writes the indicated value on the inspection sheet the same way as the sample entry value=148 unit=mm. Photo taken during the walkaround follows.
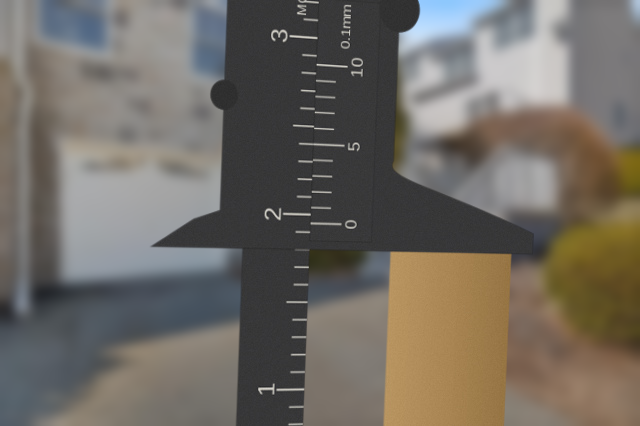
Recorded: value=19.5 unit=mm
